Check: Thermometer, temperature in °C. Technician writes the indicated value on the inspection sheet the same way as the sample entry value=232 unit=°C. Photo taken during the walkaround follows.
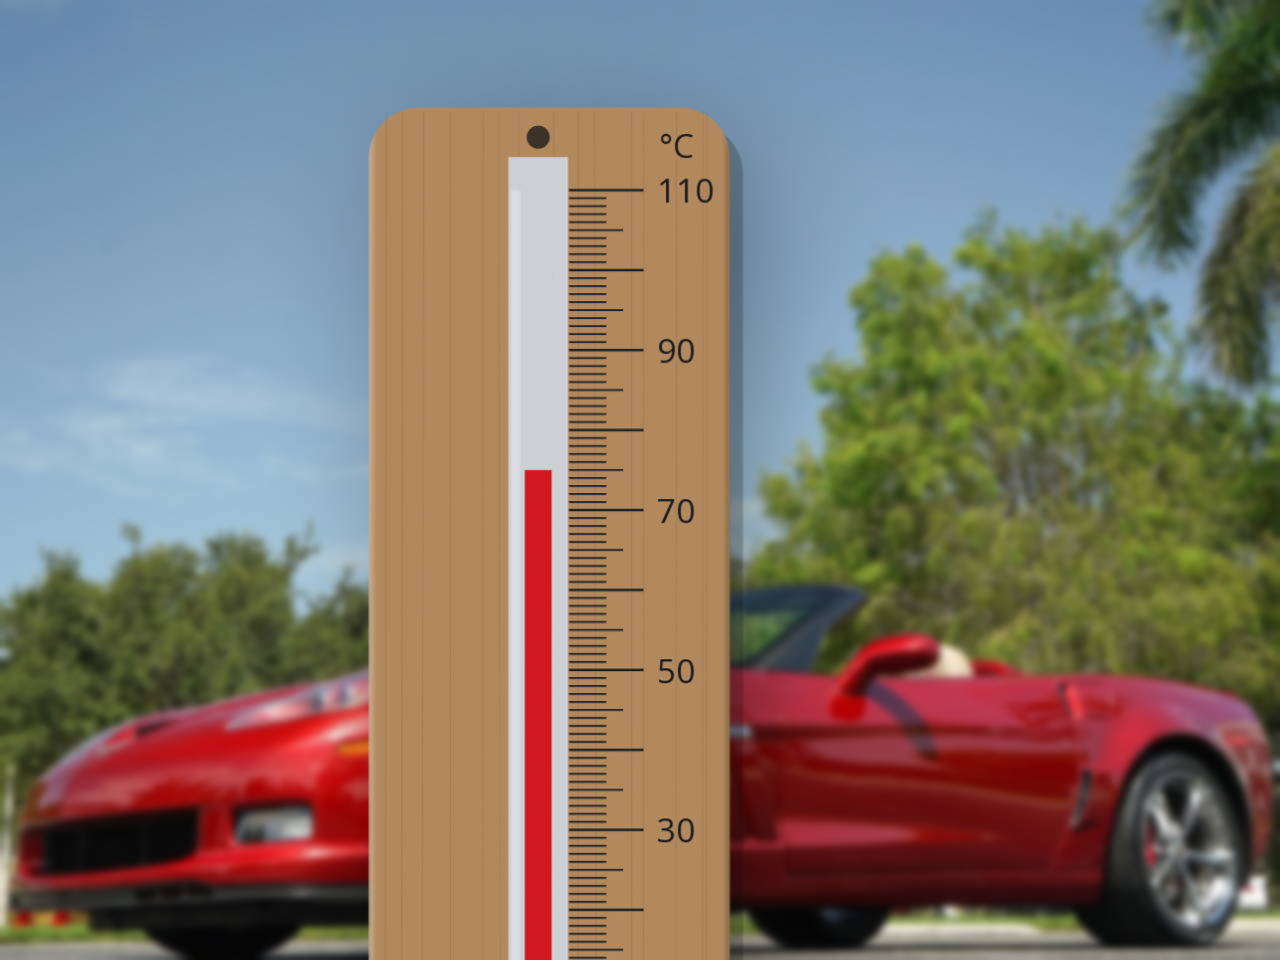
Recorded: value=75 unit=°C
